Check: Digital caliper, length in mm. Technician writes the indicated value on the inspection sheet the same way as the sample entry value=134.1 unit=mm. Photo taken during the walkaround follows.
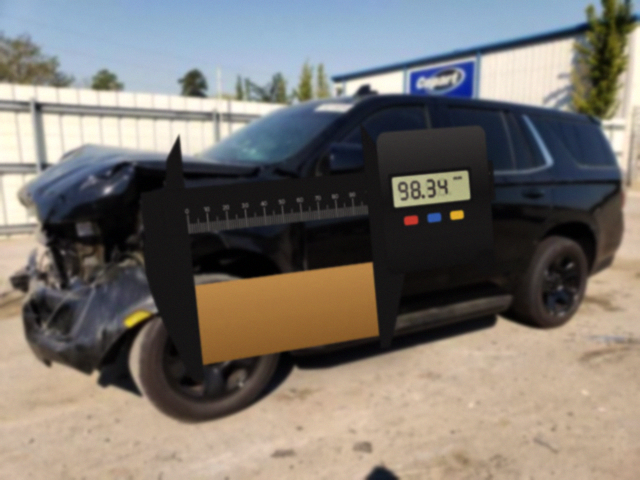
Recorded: value=98.34 unit=mm
